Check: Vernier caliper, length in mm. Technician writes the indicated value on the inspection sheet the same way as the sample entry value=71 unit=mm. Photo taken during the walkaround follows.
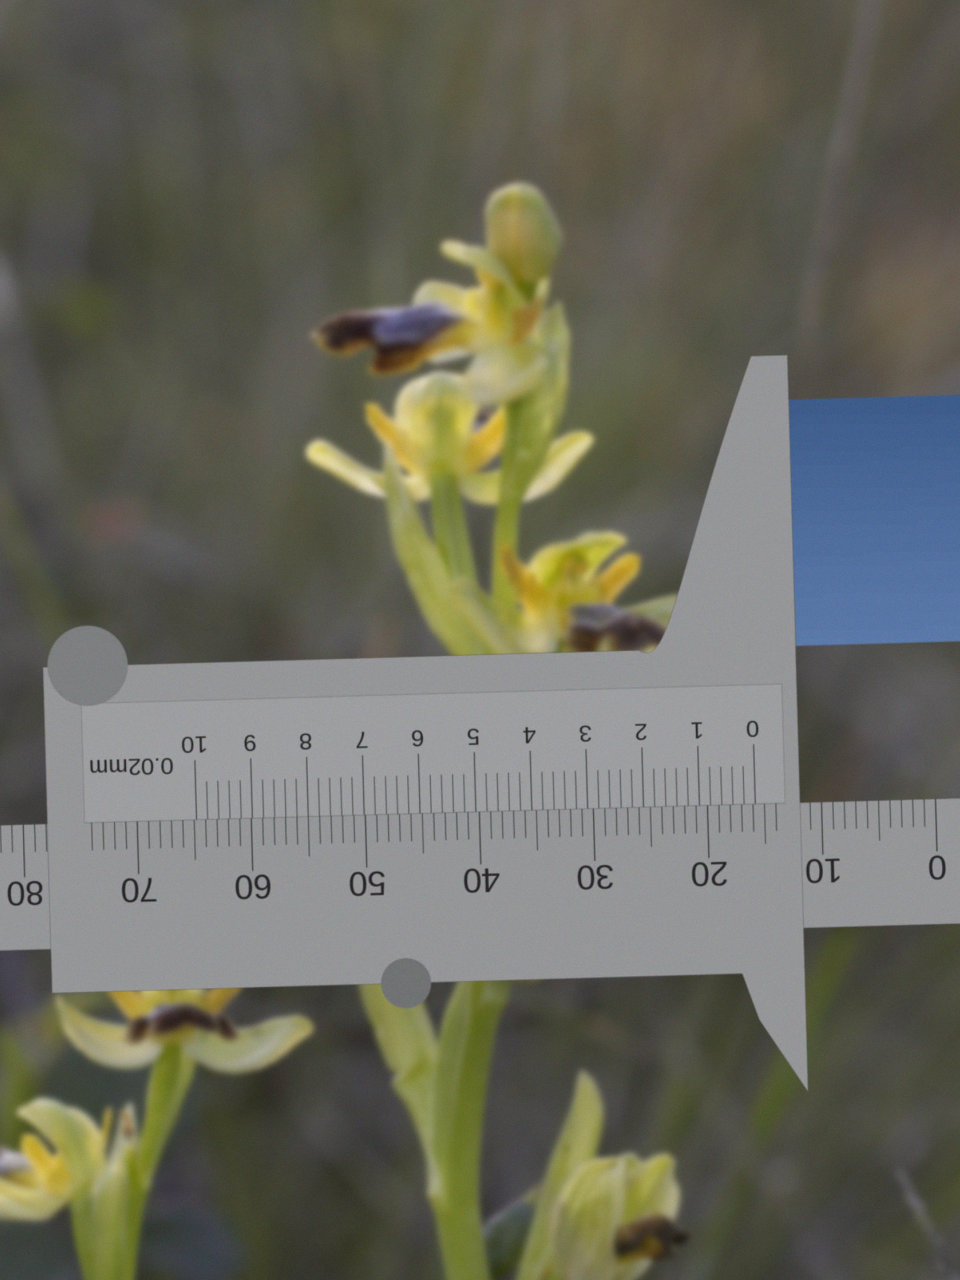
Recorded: value=15.8 unit=mm
